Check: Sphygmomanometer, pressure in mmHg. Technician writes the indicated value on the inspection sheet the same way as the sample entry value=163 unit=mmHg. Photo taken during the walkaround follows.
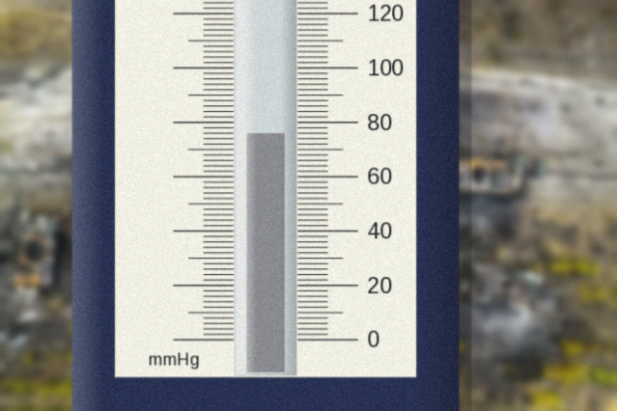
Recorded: value=76 unit=mmHg
